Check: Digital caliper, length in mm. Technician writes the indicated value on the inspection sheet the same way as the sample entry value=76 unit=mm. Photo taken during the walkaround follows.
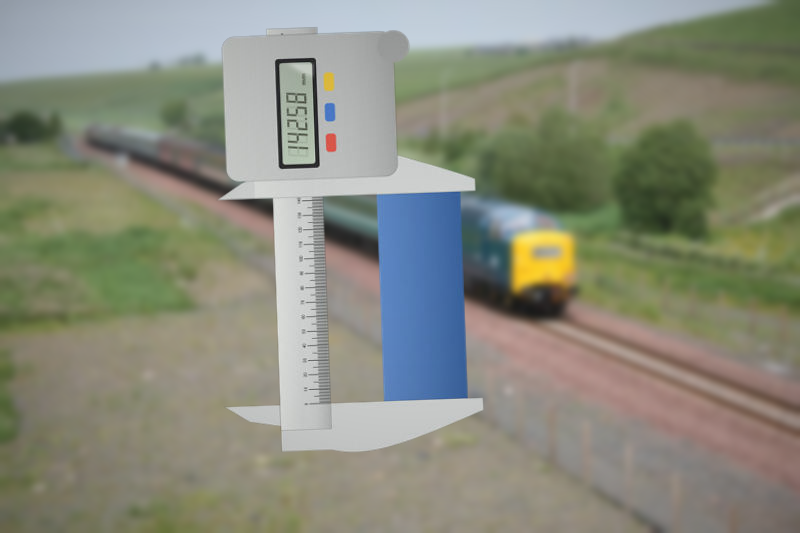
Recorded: value=142.58 unit=mm
